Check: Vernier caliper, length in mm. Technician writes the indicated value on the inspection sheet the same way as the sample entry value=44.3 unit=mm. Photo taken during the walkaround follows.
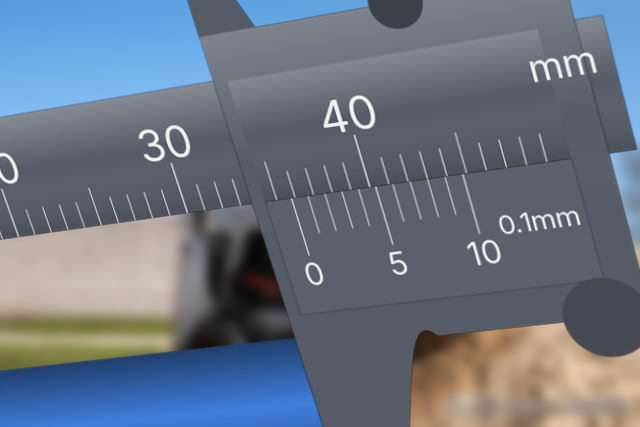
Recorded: value=35.8 unit=mm
